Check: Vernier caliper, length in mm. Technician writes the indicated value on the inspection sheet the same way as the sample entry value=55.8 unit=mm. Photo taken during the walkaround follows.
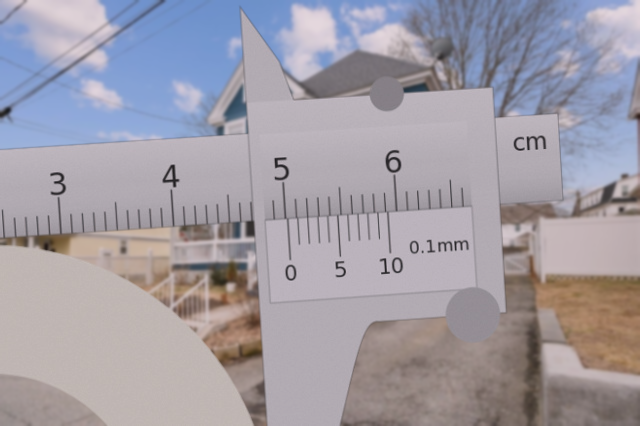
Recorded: value=50.2 unit=mm
